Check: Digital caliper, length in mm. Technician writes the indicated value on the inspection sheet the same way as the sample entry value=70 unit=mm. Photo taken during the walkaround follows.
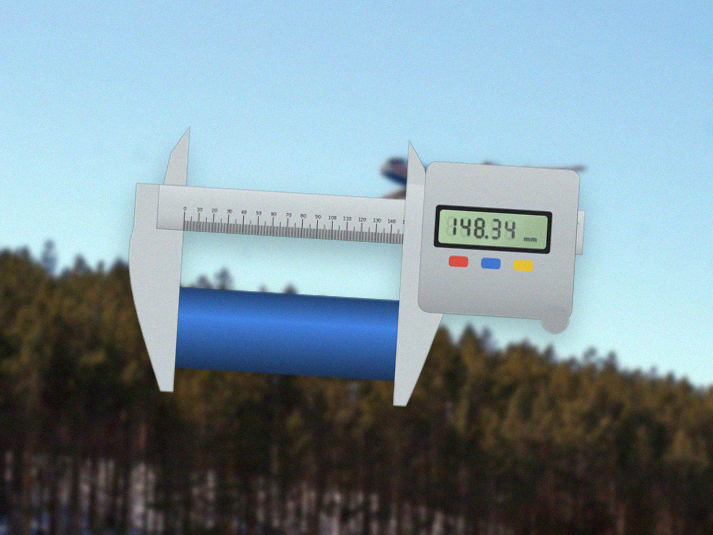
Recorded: value=148.34 unit=mm
